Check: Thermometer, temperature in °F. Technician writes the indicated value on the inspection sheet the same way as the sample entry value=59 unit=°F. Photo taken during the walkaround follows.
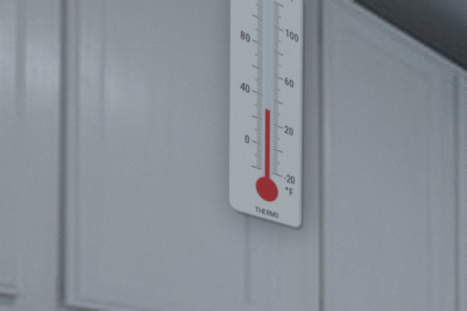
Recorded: value=30 unit=°F
